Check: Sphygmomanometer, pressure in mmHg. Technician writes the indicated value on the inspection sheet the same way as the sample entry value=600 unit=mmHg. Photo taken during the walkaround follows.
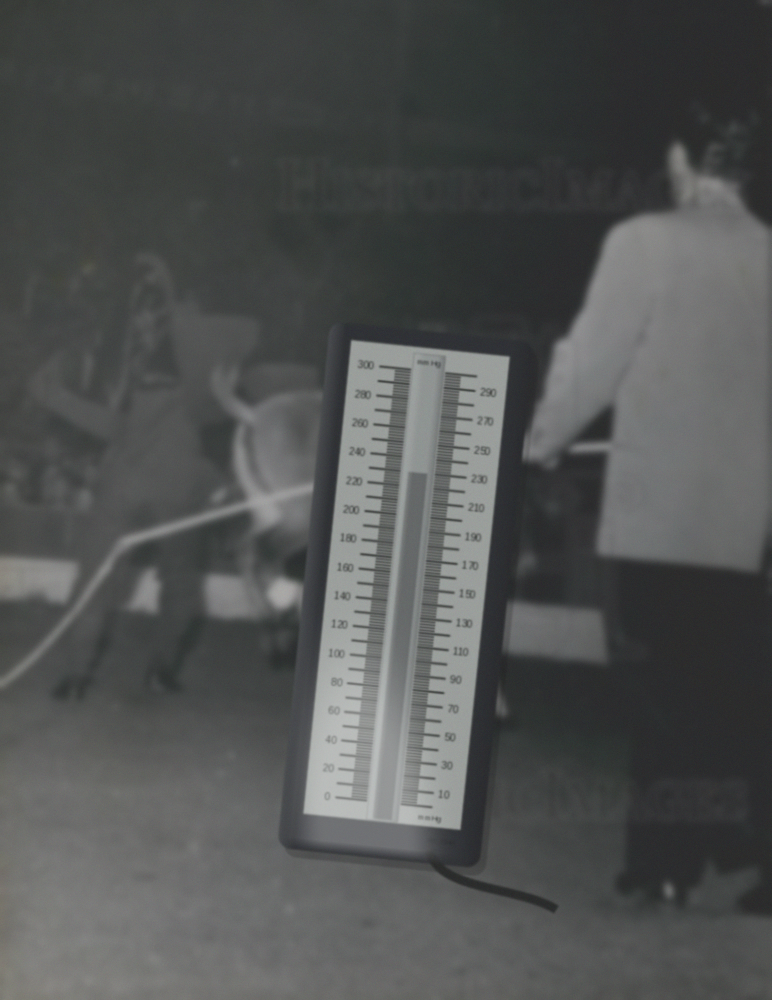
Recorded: value=230 unit=mmHg
